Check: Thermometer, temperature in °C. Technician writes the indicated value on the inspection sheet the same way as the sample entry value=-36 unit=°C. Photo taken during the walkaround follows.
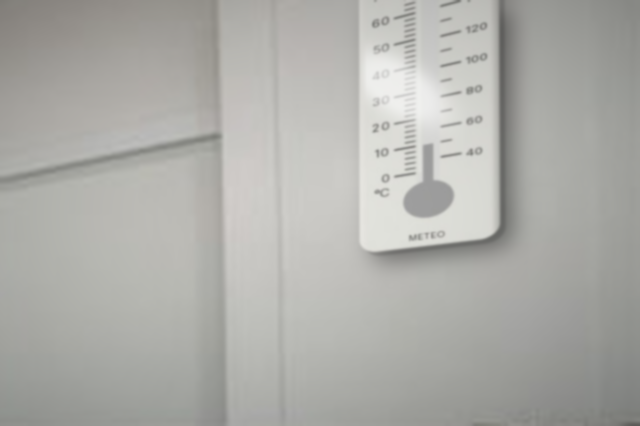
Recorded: value=10 unit=°C
